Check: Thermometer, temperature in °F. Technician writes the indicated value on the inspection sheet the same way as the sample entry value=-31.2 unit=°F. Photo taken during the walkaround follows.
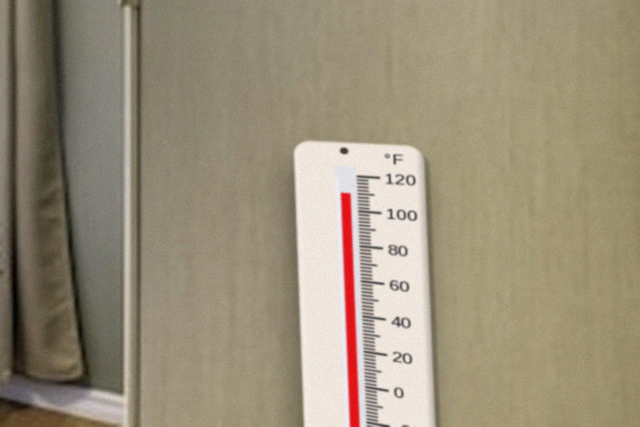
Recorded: value=110 unit=°F
